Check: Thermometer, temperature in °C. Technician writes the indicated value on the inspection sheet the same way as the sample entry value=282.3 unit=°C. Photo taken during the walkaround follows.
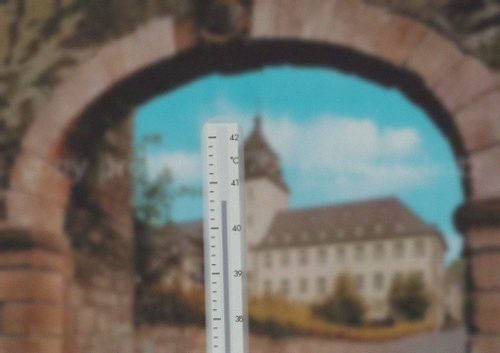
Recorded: value=40.6 unit=°C
